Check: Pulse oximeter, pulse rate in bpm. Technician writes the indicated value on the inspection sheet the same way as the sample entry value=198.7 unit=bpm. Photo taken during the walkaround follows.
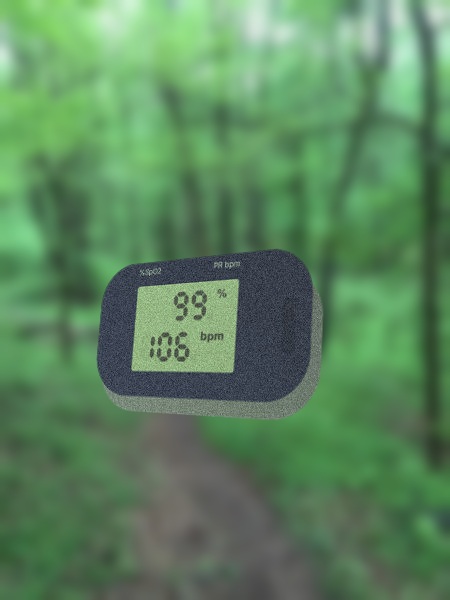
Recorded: value=106 unit=bpm
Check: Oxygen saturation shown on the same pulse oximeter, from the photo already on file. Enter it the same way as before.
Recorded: value=99 unit=%
